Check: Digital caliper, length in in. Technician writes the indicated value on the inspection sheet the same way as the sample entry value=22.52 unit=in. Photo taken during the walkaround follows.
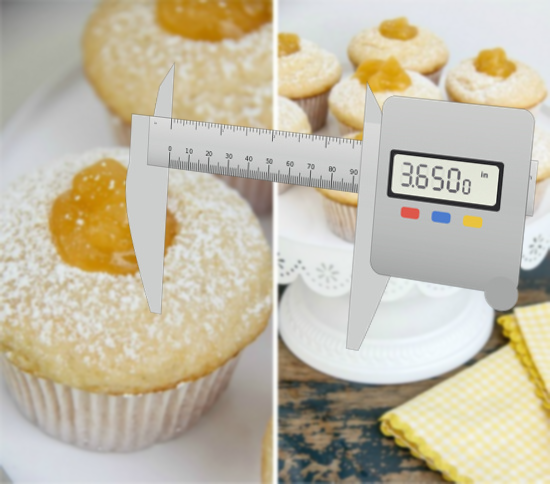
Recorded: value=3.6500 unit=in
